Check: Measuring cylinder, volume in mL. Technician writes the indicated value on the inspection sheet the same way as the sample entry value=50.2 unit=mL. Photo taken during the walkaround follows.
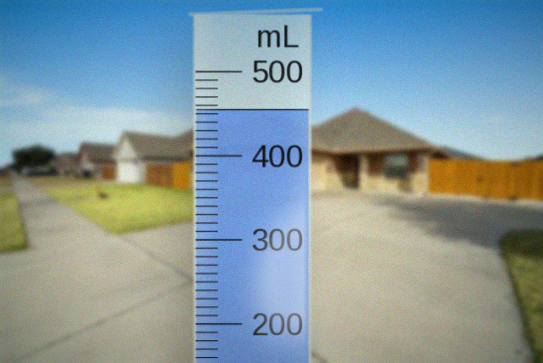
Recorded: value=455 unit=mL
